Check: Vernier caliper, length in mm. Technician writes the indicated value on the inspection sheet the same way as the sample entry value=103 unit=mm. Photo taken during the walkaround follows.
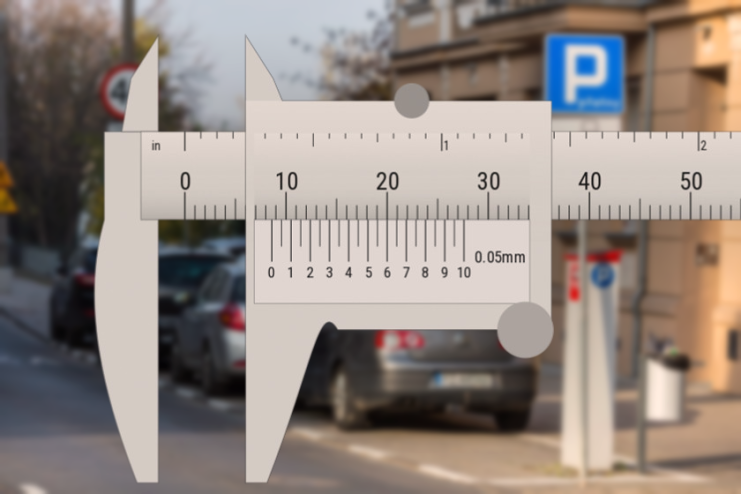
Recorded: value=8.6 unit=mm
